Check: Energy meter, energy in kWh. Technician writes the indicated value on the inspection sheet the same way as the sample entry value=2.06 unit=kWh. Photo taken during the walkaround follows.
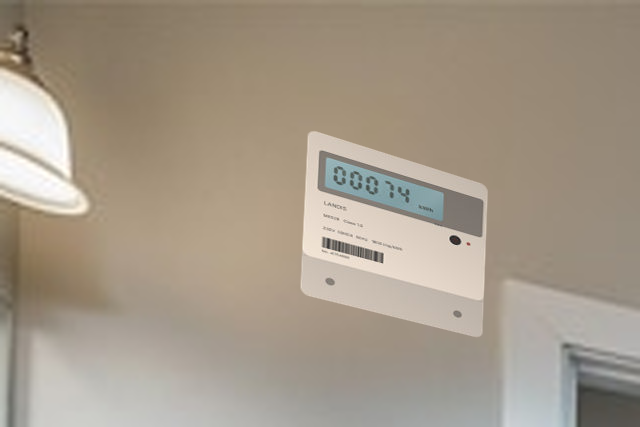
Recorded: value=74 unit=kWh
